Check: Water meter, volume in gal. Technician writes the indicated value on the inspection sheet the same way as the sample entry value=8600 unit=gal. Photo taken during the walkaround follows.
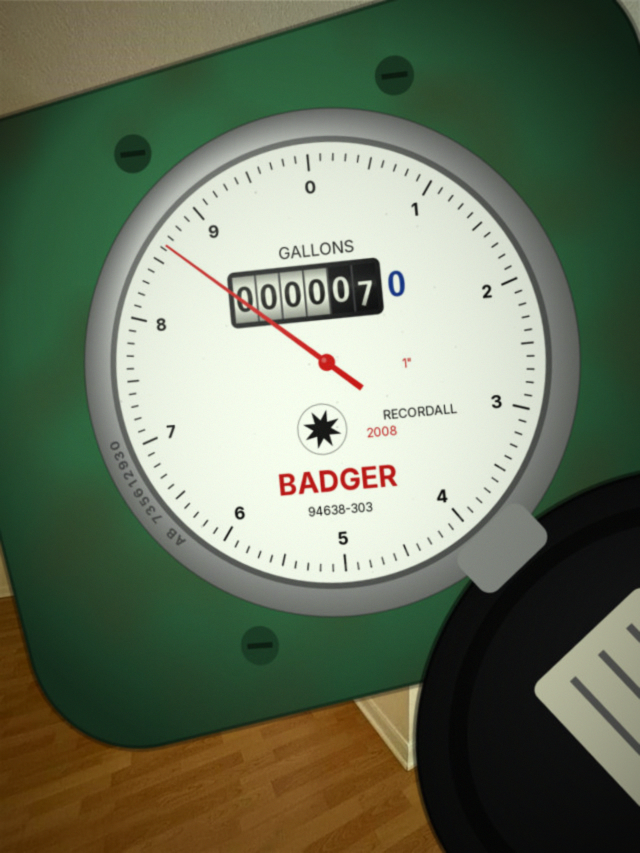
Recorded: value=68.6 unit=gal
